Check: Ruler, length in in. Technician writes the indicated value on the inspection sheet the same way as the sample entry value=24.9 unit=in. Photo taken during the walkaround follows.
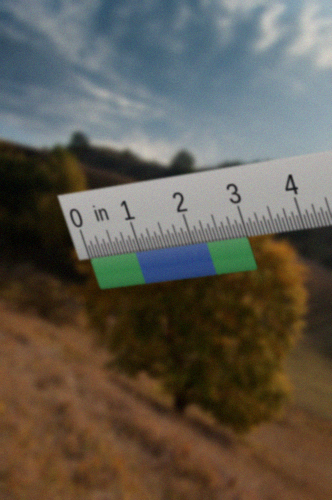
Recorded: value=3 unit=in
